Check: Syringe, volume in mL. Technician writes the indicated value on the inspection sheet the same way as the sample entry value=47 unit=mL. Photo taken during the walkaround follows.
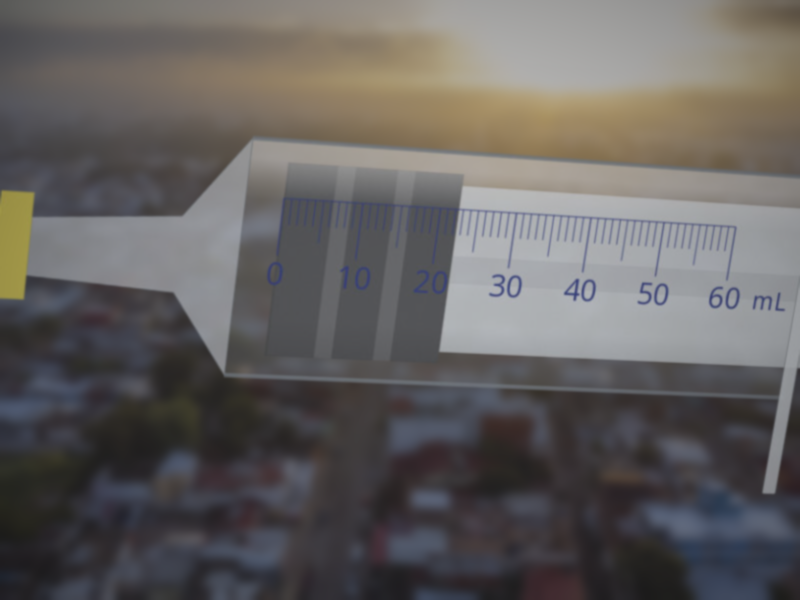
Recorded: value=0 unit=mL
